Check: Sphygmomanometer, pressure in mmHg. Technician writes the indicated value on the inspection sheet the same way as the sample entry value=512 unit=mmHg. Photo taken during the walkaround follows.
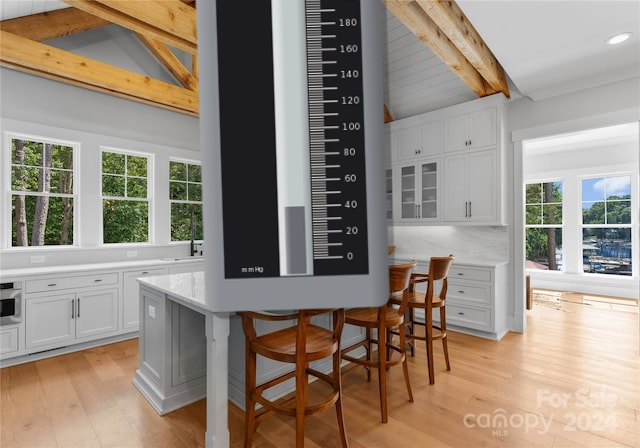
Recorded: value=40 unit=mmHg
